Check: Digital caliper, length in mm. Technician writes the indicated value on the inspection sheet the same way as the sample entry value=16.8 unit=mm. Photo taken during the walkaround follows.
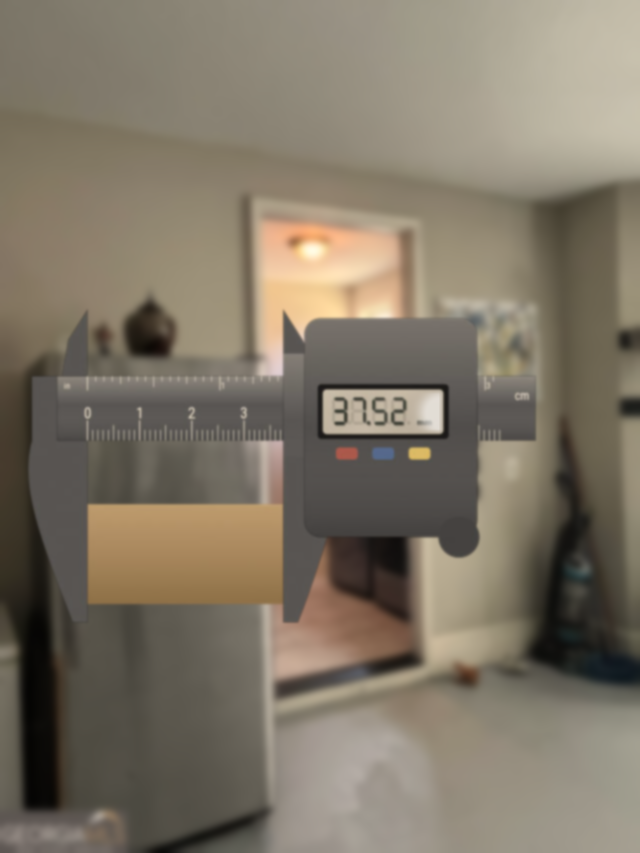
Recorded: value=37.52 unit=mm
